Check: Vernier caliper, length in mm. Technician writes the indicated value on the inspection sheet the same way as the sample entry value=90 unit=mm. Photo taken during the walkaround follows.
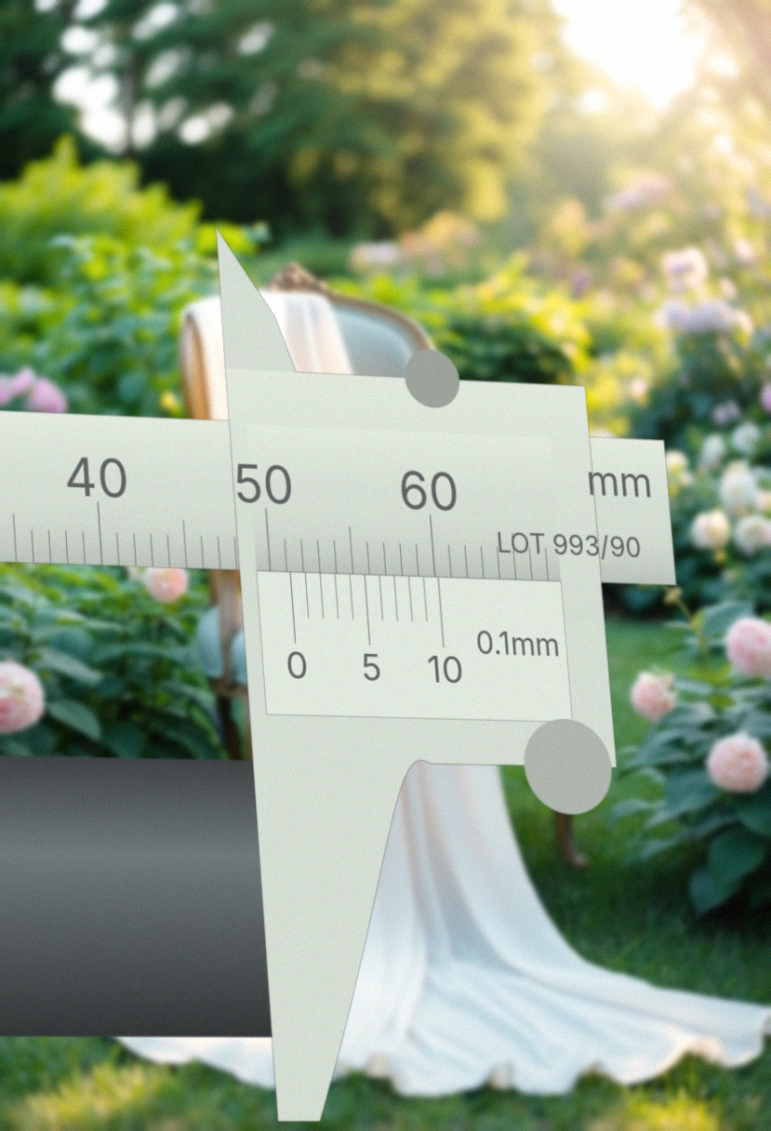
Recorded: value=51.2 unit=mm
